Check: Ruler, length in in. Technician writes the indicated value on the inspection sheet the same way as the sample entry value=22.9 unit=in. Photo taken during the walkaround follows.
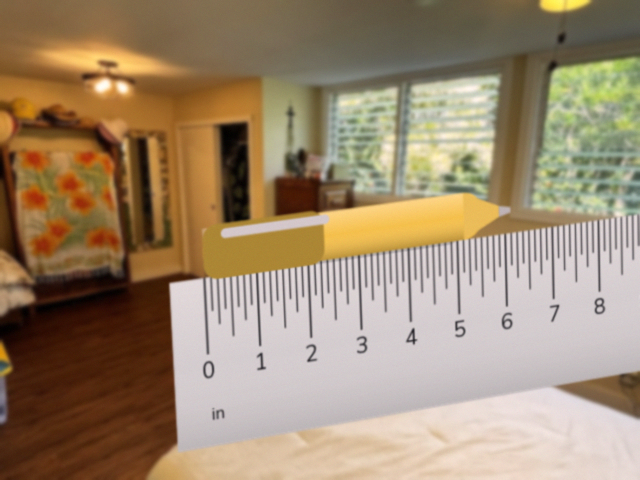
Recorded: value=6.125 unit=in
